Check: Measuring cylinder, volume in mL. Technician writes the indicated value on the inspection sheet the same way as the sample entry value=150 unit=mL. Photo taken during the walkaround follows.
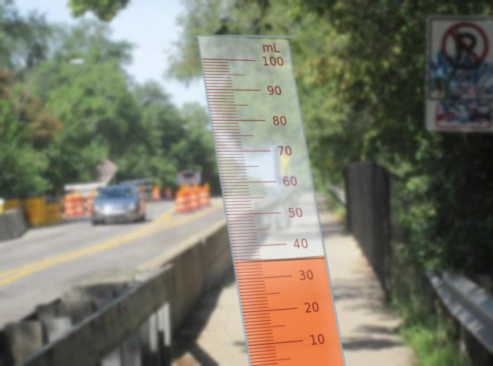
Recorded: value=35 unit=mL
